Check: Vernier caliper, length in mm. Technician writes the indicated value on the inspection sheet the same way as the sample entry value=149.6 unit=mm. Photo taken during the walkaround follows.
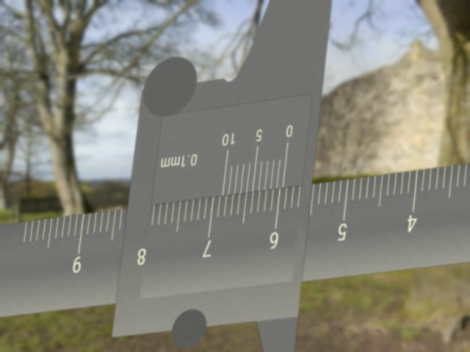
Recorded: value=59.6 unit=mm
